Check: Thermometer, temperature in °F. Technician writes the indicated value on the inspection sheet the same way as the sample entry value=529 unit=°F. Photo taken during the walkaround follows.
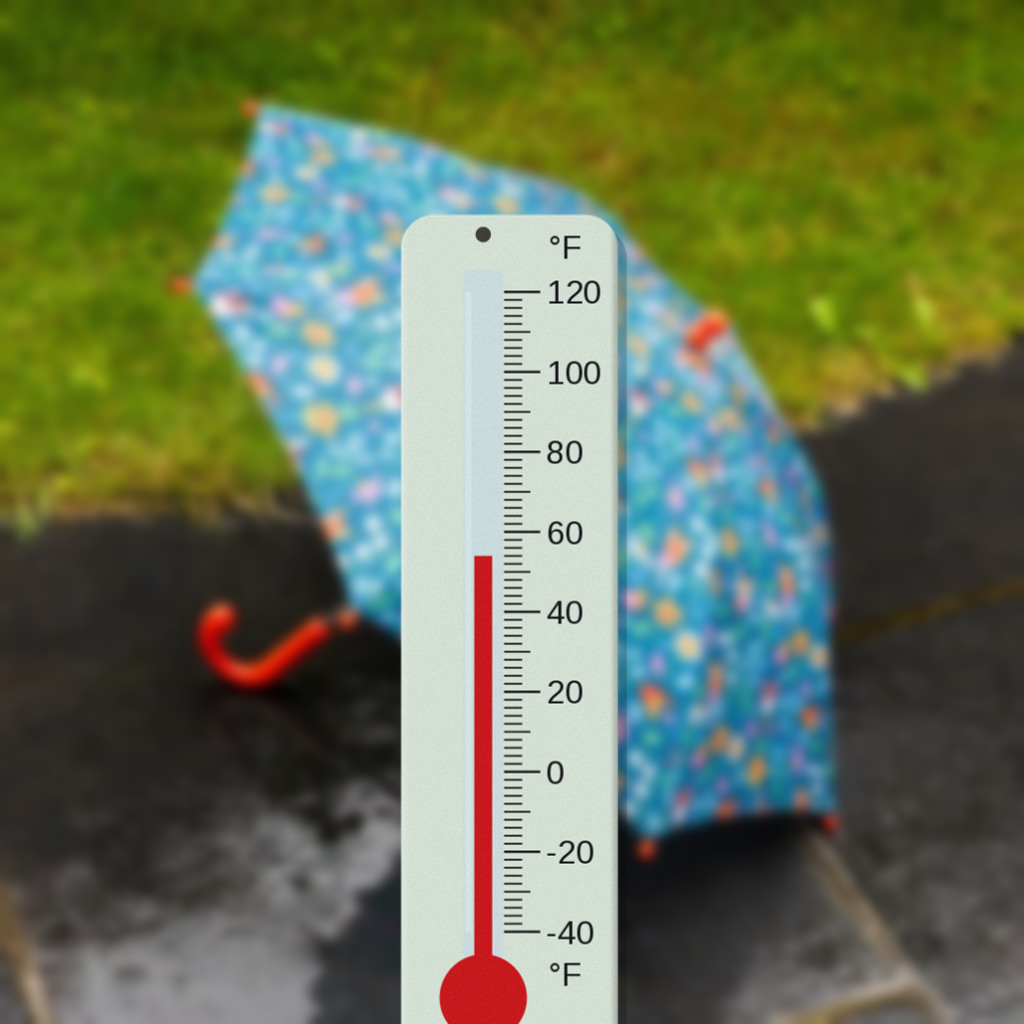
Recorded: value=54 unit=°F
